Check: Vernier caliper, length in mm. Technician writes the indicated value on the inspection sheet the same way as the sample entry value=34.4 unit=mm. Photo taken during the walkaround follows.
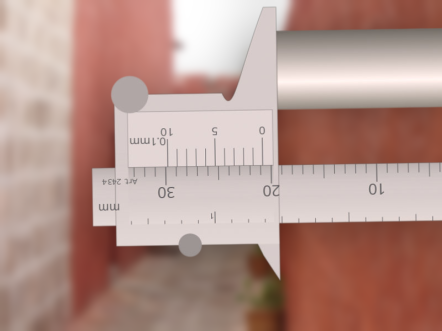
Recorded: value=20.8 unit=mm
